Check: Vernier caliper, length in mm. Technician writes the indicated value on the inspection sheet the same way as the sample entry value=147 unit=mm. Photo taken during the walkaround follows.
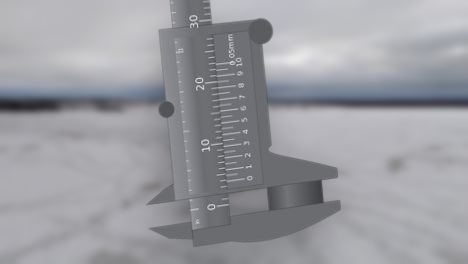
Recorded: value=3.8 unit=mm
